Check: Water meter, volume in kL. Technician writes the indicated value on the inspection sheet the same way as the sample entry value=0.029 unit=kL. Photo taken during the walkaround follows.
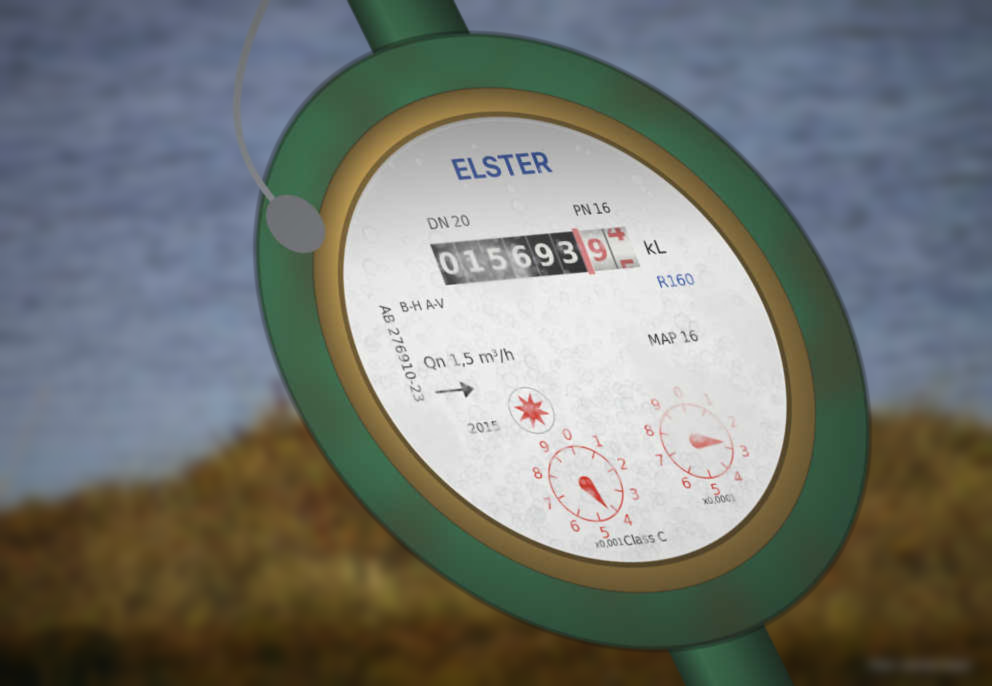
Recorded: value=15693.9442 unit=kL
